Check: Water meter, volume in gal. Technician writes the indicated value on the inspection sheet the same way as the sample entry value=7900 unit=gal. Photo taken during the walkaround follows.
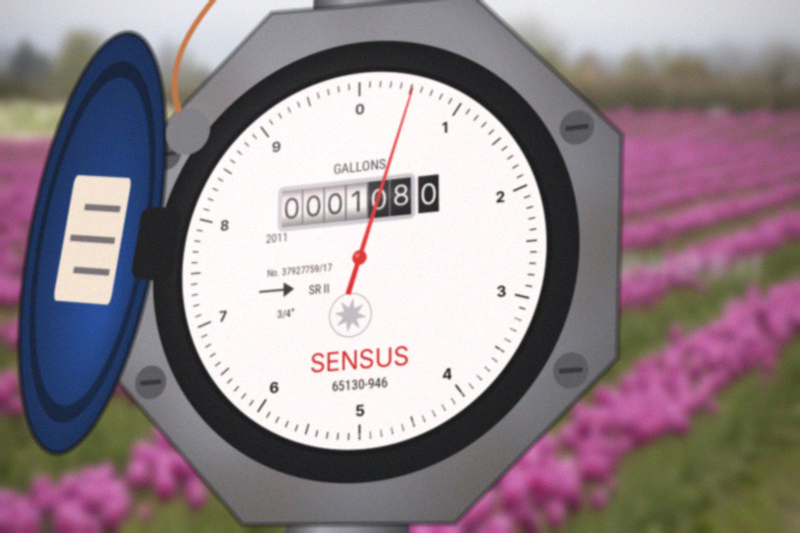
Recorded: value=1080.5 unit=gal
